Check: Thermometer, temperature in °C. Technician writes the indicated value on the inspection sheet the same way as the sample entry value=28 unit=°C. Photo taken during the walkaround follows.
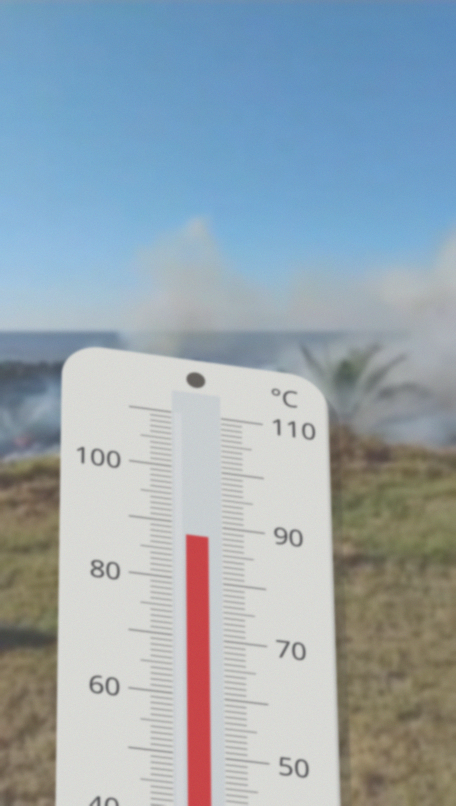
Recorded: value=88 unit=°C
